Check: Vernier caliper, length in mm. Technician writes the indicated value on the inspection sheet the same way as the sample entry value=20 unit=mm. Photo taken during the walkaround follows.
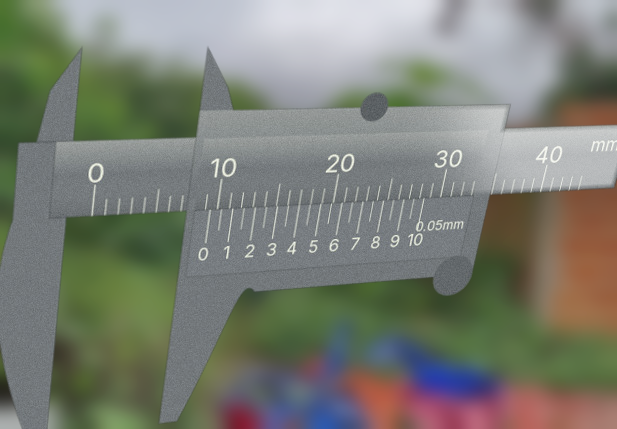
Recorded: value=9.4 unit=mm
